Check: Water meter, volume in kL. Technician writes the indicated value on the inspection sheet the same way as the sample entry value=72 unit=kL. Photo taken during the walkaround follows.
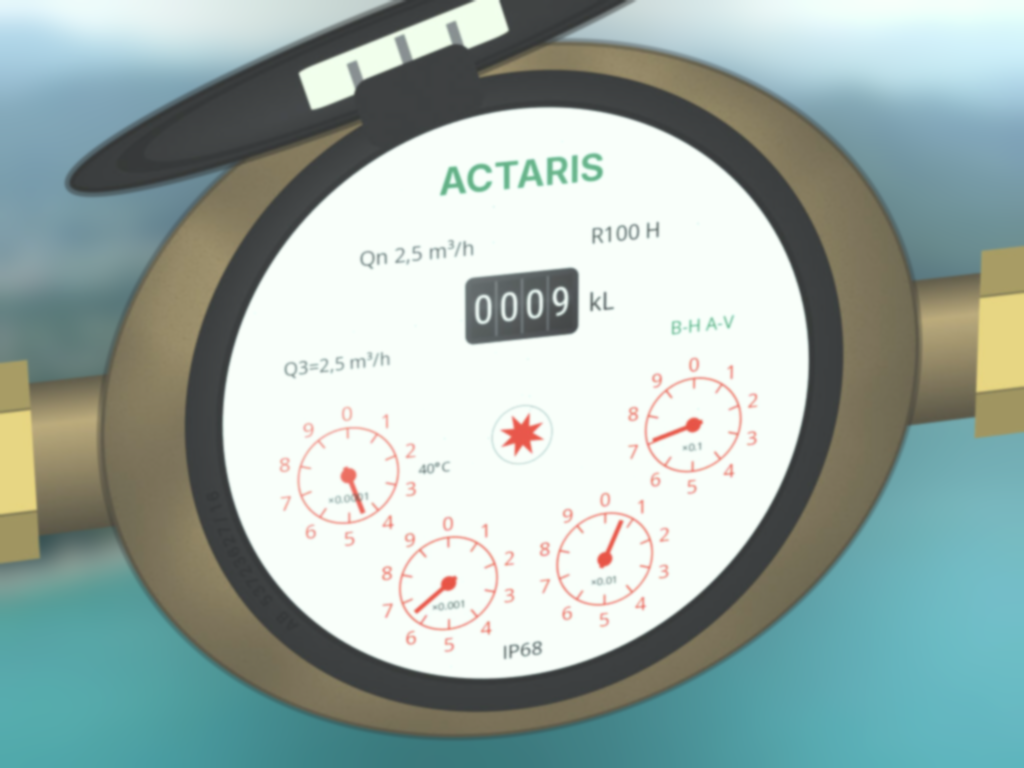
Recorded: value=9.7064 unit=kL
